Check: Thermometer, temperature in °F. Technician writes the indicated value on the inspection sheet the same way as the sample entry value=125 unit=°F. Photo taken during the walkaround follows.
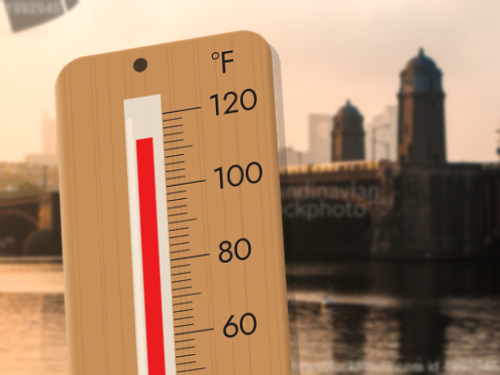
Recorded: value=114 unit=°F
